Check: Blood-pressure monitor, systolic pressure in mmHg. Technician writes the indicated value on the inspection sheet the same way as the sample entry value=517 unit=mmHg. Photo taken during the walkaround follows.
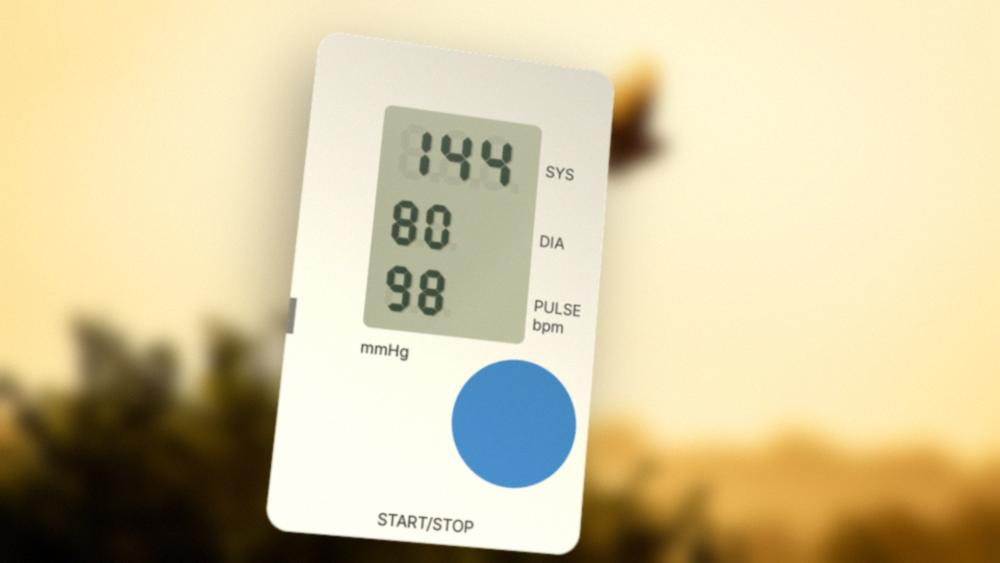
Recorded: value=144 unit=mmHg
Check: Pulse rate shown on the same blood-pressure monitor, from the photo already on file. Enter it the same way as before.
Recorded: value=98 unit=bpm
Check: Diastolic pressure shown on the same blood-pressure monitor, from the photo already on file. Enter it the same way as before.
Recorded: value=80 unit=mmHg
